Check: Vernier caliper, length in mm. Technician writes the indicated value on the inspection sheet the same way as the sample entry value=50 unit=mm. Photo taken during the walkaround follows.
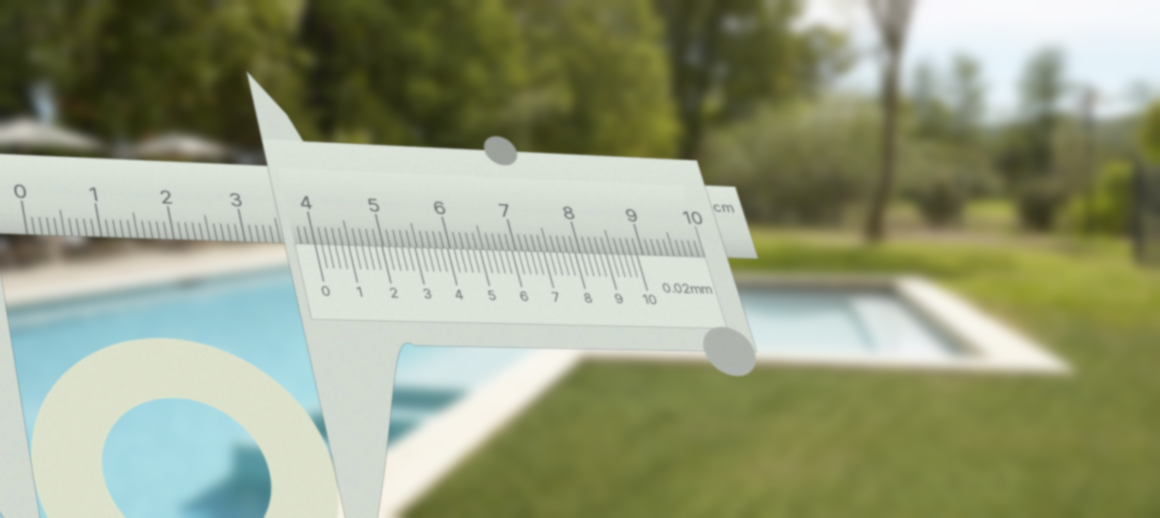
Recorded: value=40.0 unit=mm
